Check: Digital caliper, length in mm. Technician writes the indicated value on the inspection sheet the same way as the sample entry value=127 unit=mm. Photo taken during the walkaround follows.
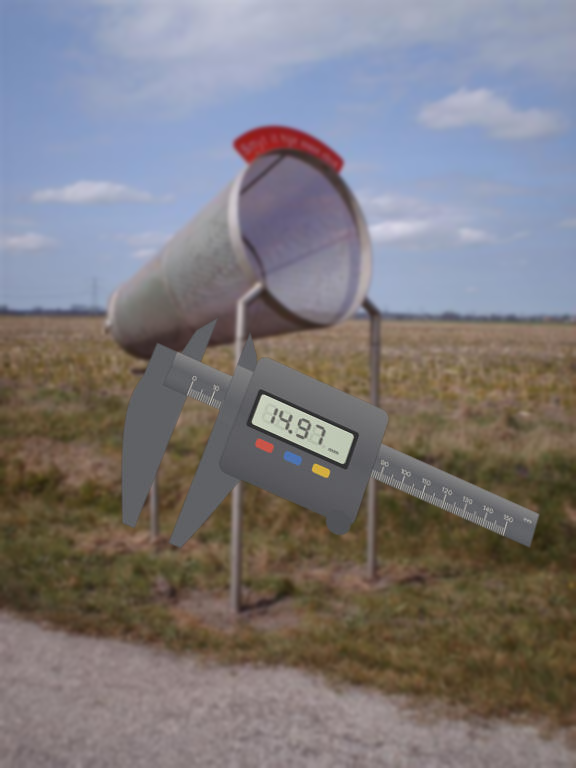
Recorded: value=14.97 unit=mm
